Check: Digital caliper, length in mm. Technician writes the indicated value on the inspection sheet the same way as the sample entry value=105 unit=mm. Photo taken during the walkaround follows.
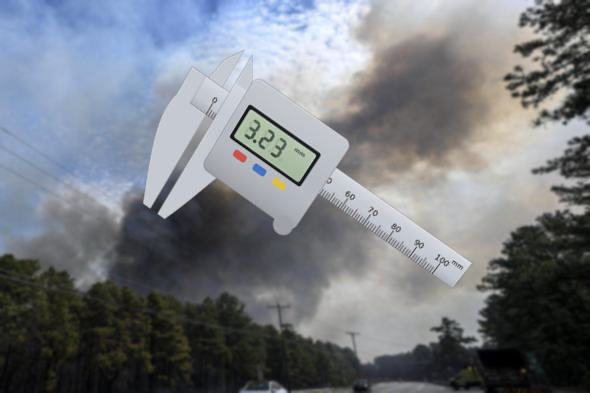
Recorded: value=3.23 unit=mm
